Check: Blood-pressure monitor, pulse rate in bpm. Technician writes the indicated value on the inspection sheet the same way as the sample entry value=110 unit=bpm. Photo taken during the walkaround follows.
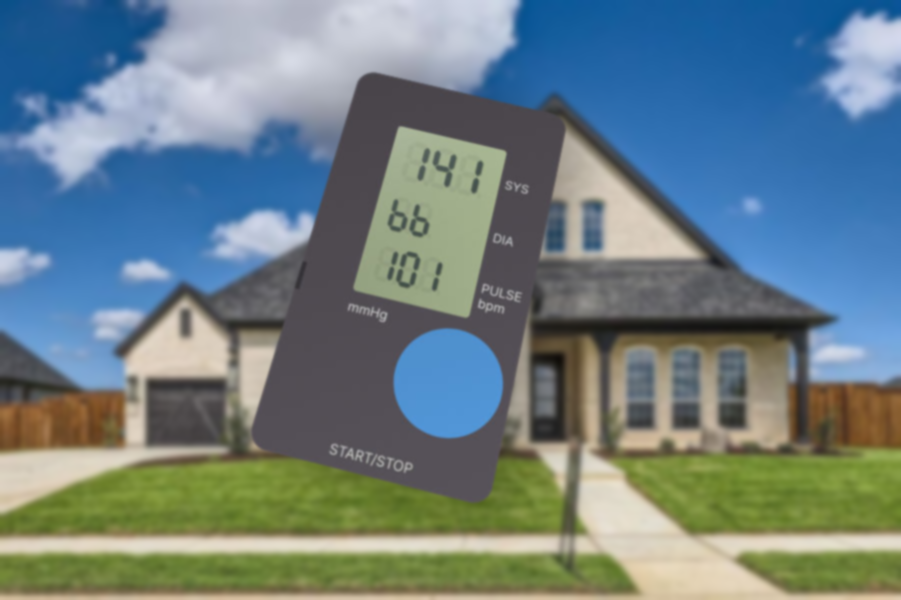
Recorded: value=101 unit=bpm
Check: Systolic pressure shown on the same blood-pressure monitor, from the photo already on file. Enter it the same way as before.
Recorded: value=141 unit=mmHg
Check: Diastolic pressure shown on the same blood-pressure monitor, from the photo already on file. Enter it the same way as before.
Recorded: value=66 unit=mmHg
